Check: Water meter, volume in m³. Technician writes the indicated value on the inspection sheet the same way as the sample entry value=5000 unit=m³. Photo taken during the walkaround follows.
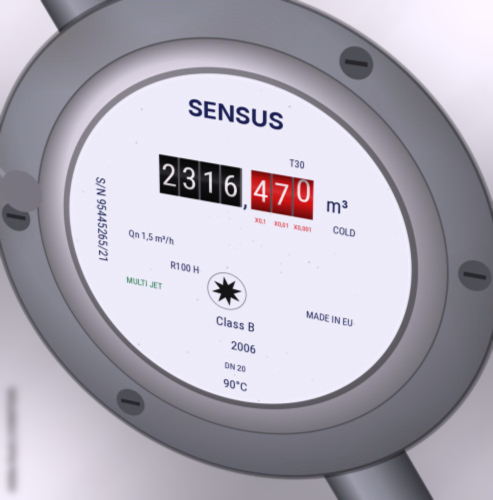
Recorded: value=2316.470 unit=m³
